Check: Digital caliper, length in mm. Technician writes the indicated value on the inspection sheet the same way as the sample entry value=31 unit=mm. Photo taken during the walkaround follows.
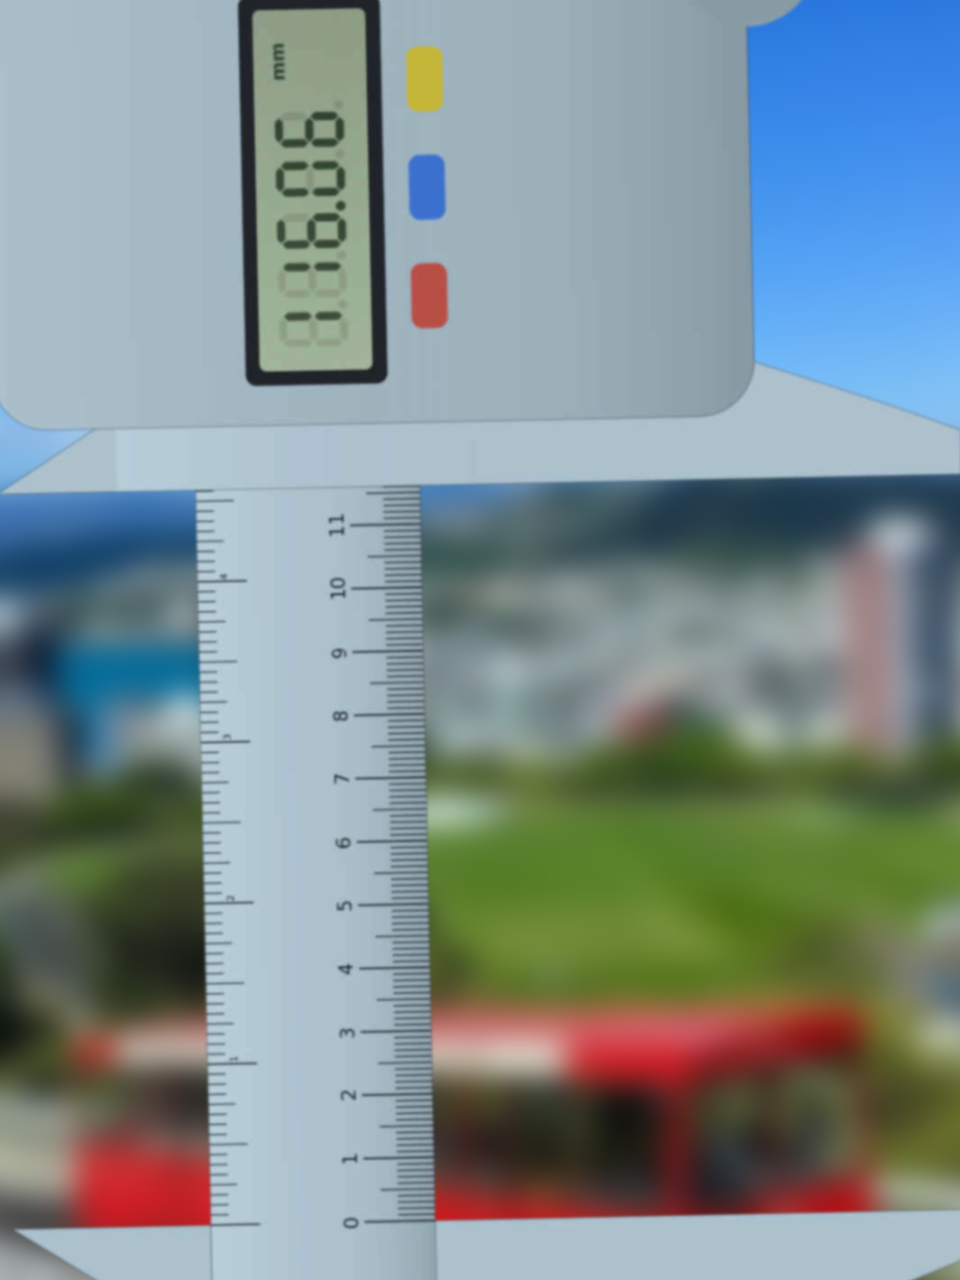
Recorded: value=116.06 unit=mm
